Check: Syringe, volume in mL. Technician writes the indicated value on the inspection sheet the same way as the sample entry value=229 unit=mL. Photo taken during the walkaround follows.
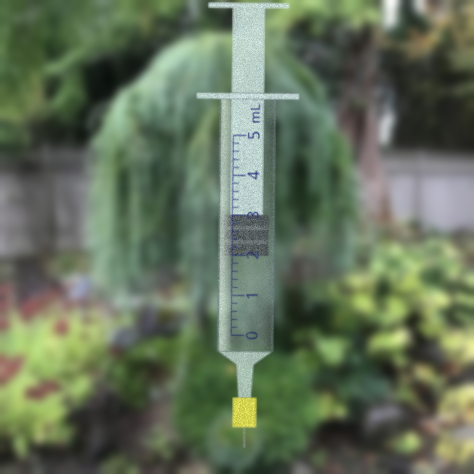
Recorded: value=2 unit=mL
